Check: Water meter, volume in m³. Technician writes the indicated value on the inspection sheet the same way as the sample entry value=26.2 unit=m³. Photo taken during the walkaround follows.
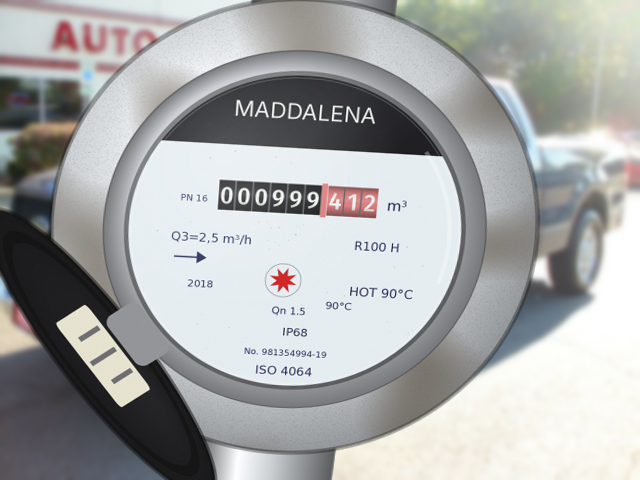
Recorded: value=999.412 unit=m³
